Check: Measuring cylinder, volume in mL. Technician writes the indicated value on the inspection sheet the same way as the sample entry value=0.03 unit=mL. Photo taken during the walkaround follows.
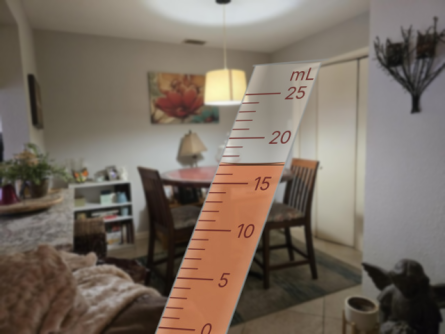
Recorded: value=17 unit=mL
